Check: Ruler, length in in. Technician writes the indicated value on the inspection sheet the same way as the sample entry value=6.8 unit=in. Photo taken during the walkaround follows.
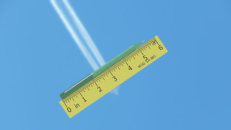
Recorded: value=5.5 unit=in
